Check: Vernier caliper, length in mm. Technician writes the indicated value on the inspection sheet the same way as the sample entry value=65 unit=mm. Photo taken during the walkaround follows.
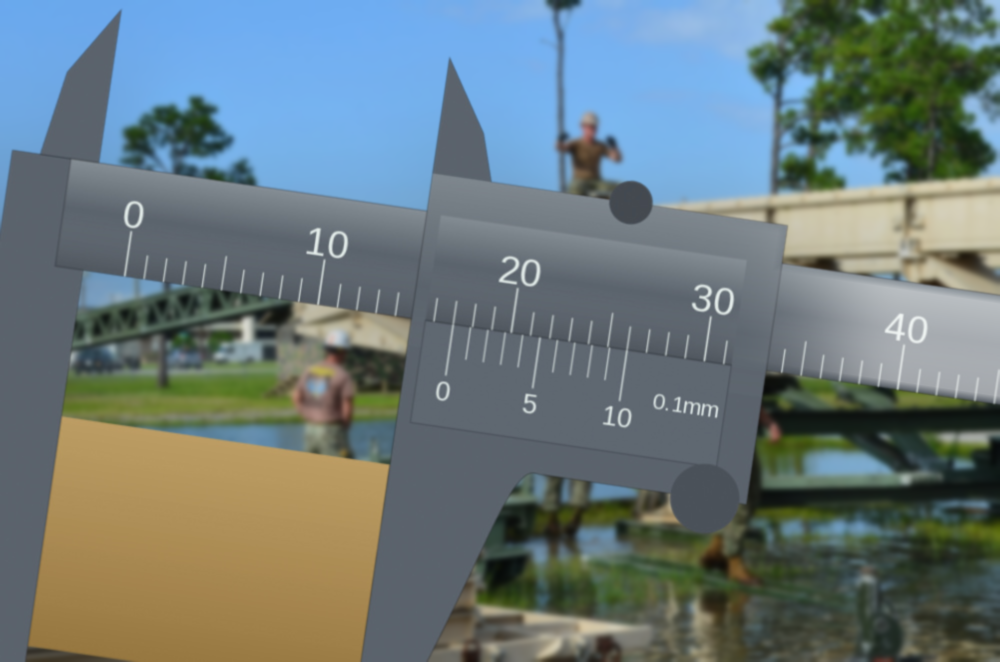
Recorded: value=17.0 unit=mm
